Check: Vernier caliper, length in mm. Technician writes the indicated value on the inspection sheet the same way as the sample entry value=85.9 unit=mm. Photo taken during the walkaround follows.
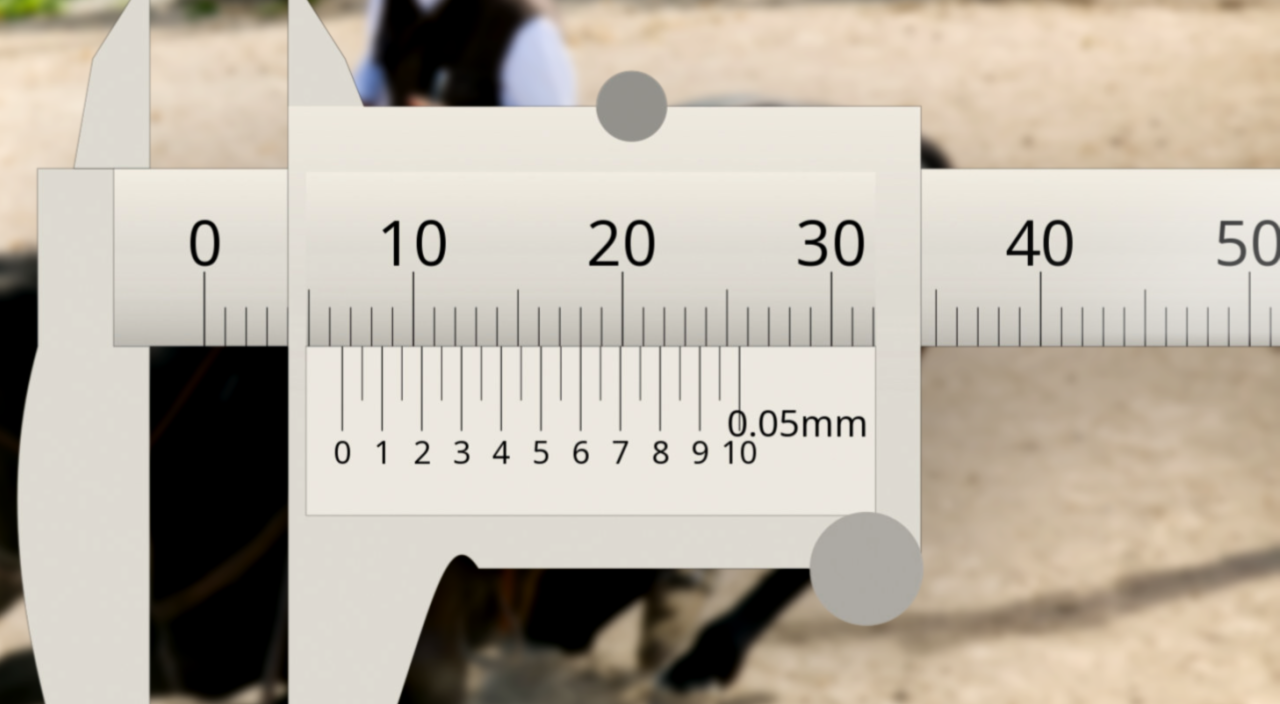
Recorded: value=6.6 unit=mm
